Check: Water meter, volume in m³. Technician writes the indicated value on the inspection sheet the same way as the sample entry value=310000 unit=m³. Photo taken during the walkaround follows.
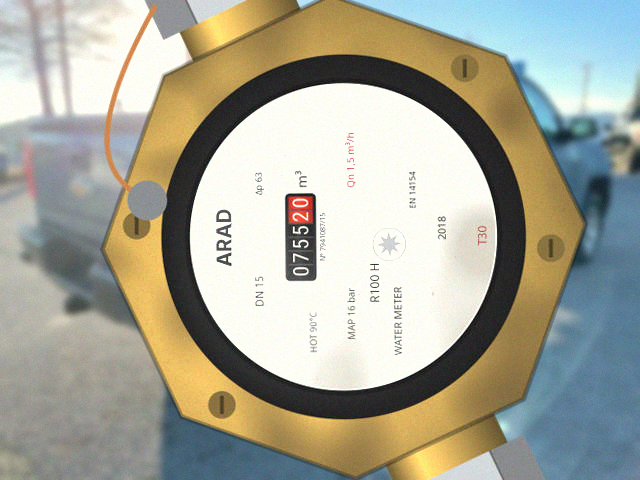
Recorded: value=755.20 unit=m³
